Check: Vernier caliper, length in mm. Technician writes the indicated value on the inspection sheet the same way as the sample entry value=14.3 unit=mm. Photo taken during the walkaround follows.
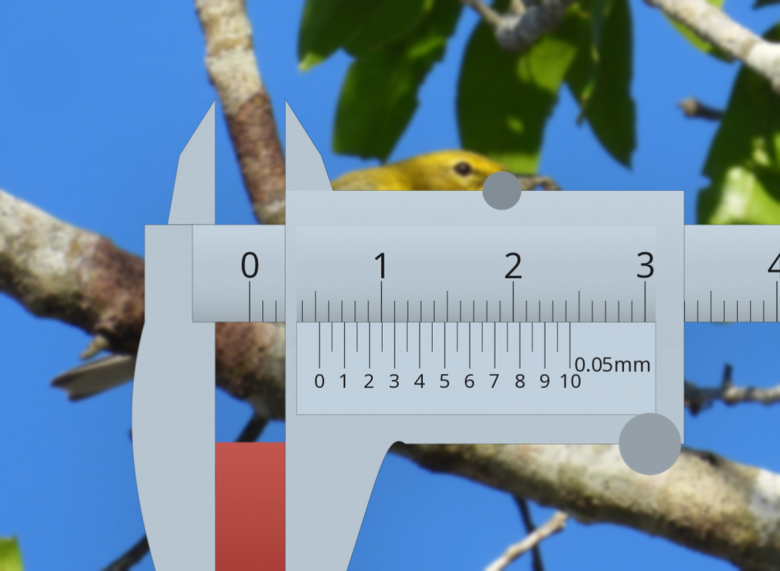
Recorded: value=5.3 unit=mm
